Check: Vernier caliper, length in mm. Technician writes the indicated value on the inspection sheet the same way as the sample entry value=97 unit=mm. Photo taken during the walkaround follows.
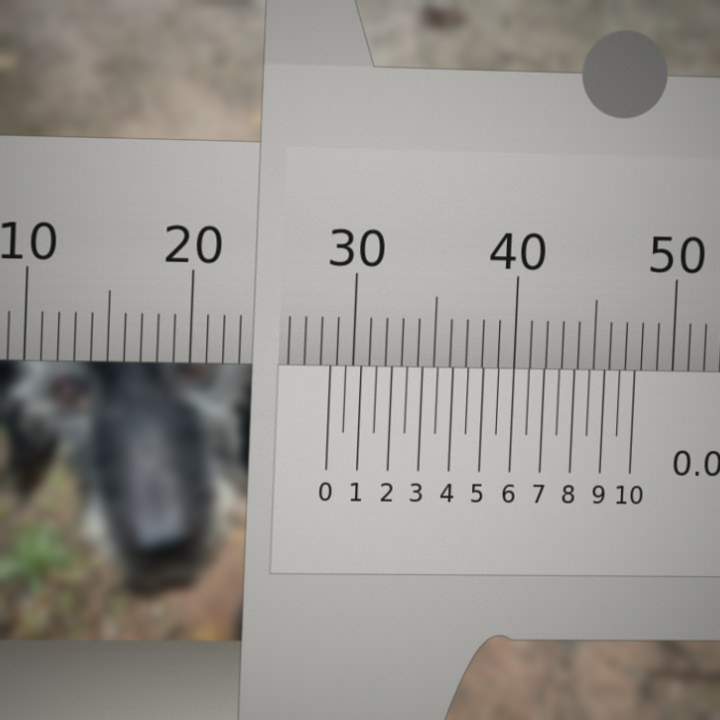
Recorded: value=28.6 unit=mm
